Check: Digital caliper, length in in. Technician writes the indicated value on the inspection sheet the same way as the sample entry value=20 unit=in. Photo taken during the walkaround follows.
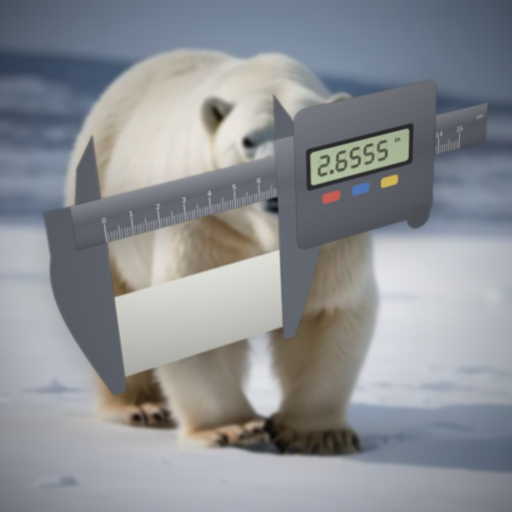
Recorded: value=2.6555 unit=in
